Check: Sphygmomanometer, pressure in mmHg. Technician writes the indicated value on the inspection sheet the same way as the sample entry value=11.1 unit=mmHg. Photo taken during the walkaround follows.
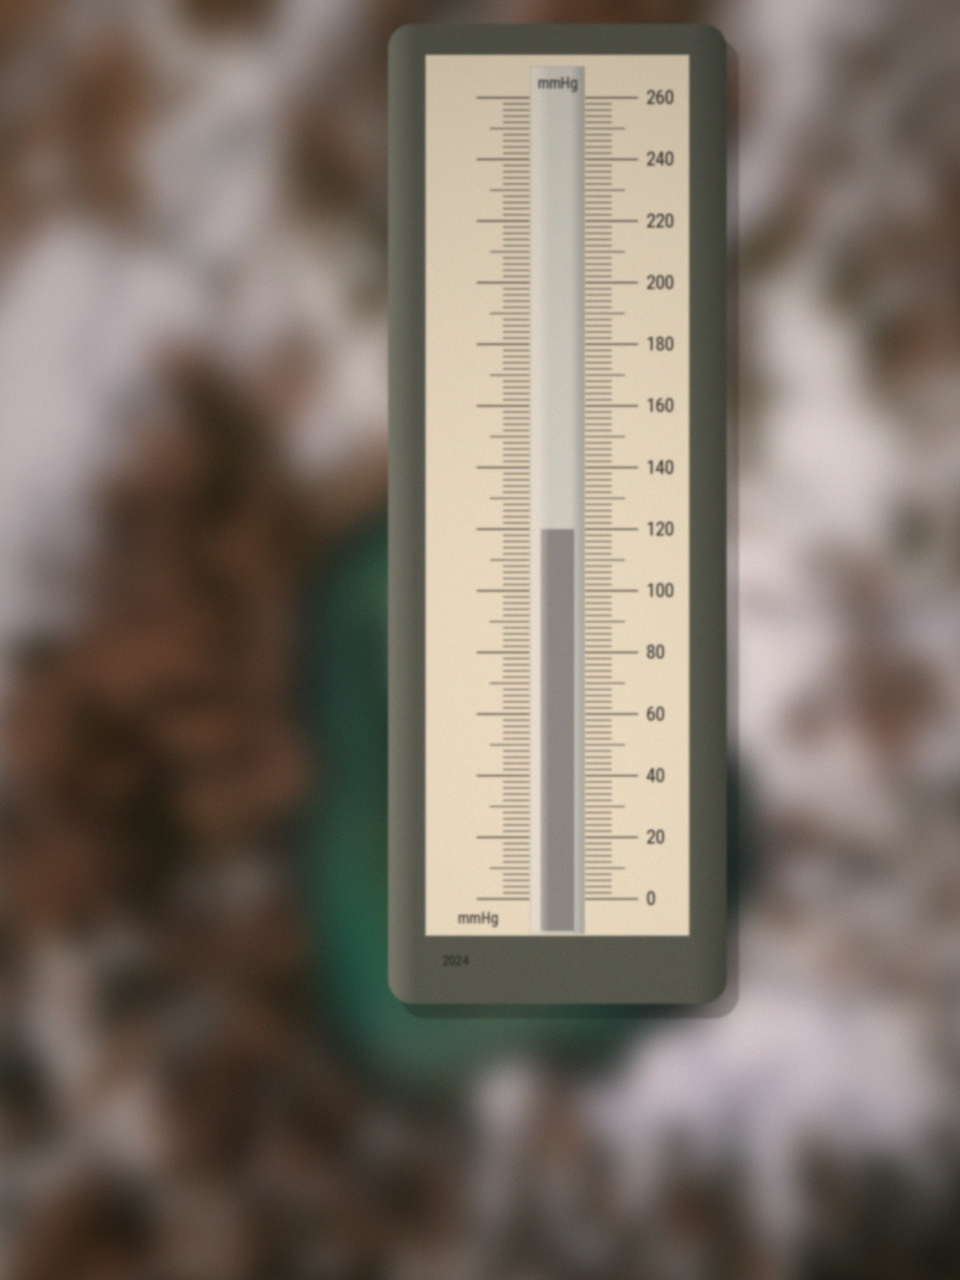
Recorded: value=120 unit=mmHg
